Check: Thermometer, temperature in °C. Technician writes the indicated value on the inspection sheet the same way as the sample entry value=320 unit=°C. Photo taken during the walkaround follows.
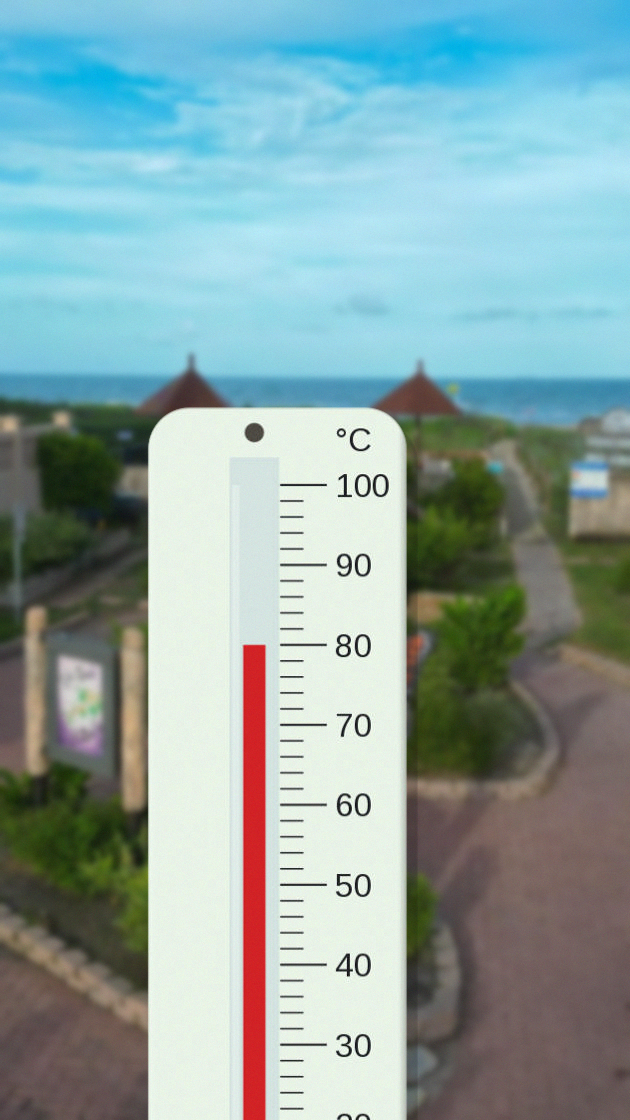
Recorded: value=80 unit=°C
